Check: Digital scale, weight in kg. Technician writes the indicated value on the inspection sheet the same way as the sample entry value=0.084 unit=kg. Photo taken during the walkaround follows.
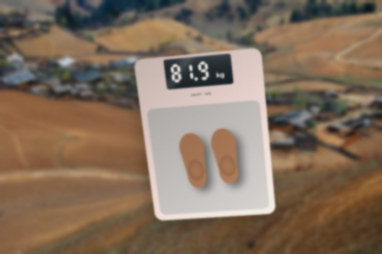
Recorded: value=81.9 unit=kg
